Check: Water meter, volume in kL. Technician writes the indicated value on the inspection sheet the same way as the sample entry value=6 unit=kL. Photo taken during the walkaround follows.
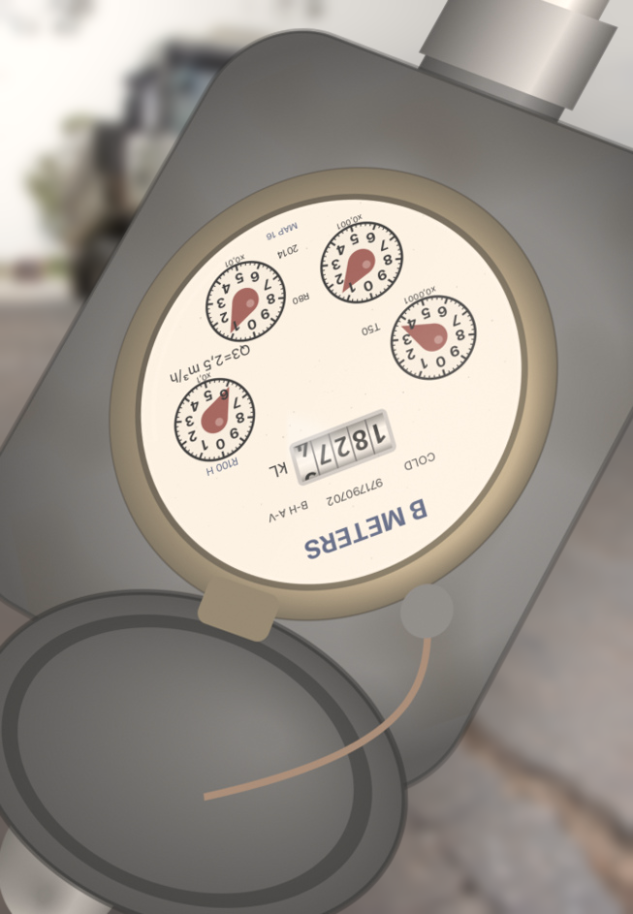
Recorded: value=18273.6113 unit=kL
